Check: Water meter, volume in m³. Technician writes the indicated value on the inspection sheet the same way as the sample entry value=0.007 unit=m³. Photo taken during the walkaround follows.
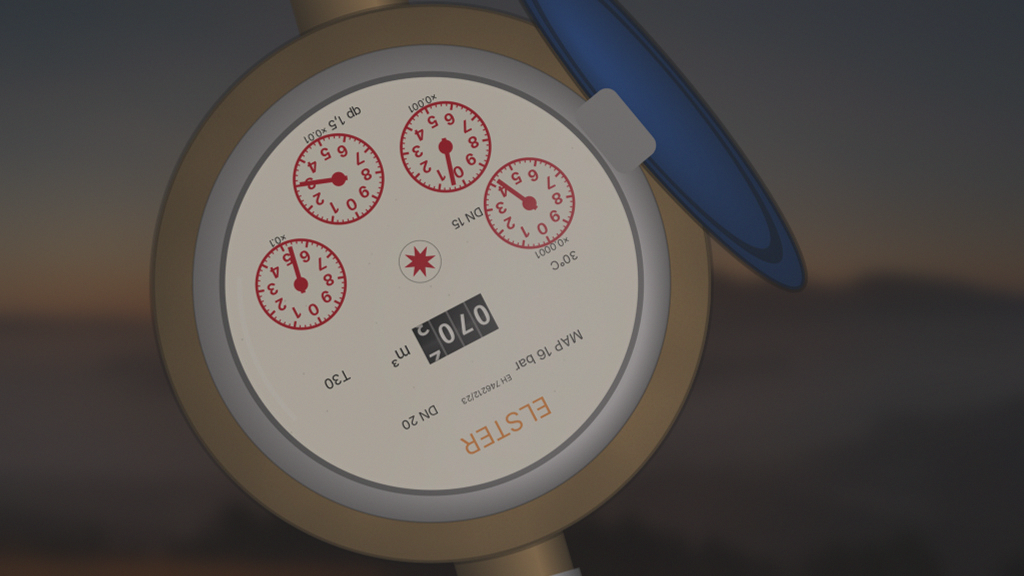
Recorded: value=702.5304 unit=m³
